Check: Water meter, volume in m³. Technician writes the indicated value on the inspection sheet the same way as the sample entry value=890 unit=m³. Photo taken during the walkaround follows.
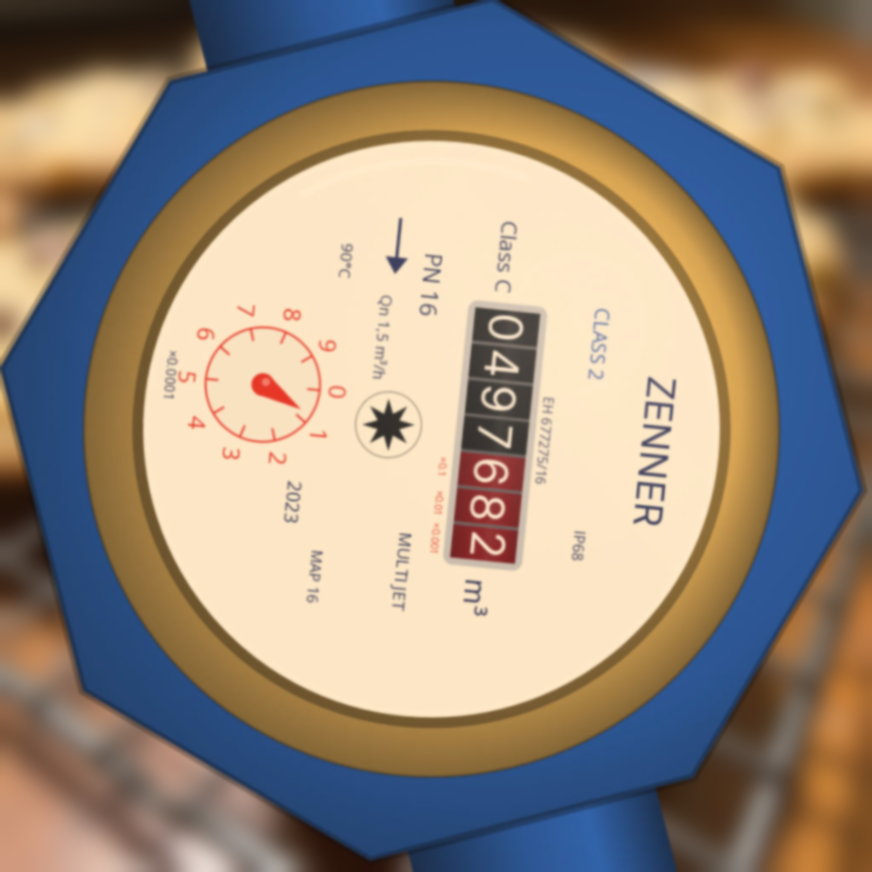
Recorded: value=497.6820 unit=m³
